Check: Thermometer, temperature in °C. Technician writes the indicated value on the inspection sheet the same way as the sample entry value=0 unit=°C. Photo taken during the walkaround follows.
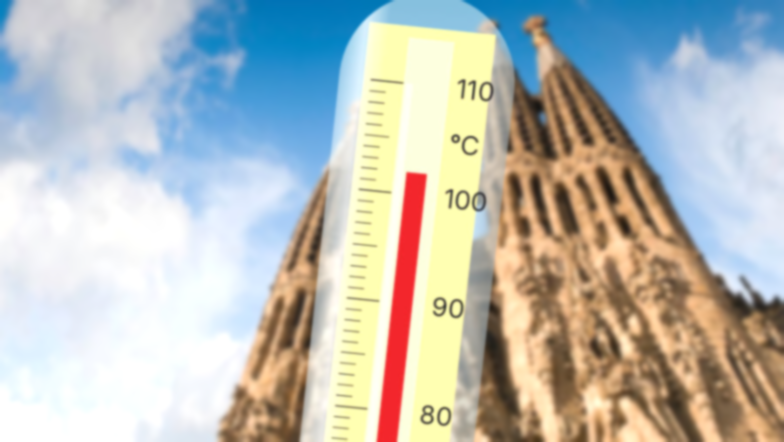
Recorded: value=102 unit=°C
